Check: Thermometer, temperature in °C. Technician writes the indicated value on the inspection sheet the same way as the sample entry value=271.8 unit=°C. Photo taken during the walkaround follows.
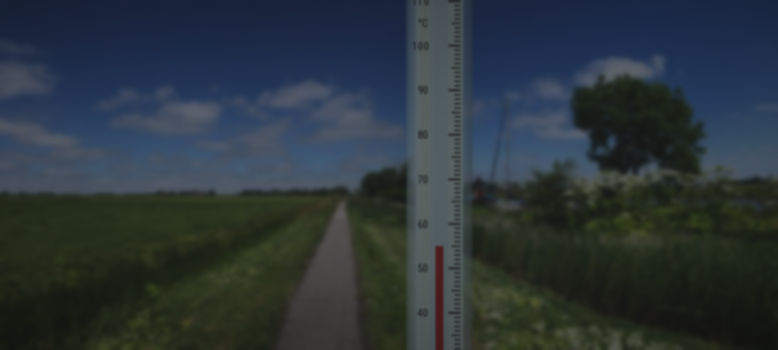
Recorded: value=55 unit=°C
